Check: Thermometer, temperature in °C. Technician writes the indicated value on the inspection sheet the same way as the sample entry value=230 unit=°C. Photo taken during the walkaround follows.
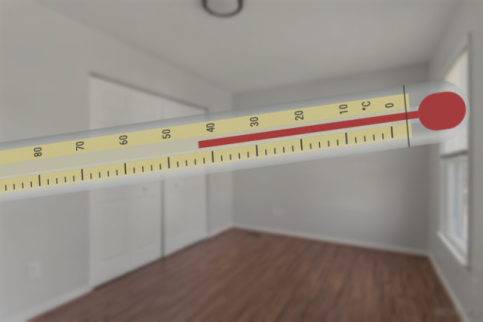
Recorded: value=43 unit=°C
